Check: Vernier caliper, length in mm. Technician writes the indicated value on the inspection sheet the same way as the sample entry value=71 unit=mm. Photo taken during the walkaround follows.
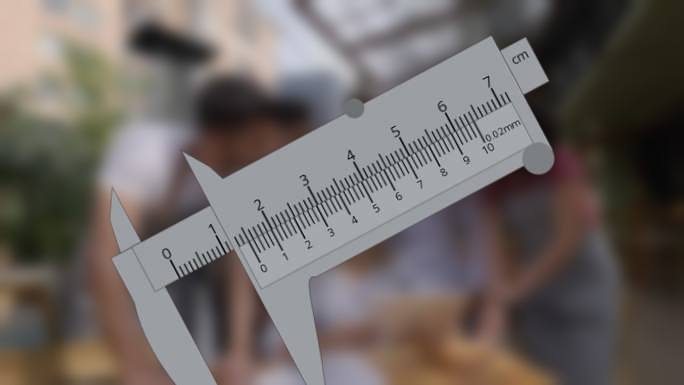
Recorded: value=15.0 unit=mm
